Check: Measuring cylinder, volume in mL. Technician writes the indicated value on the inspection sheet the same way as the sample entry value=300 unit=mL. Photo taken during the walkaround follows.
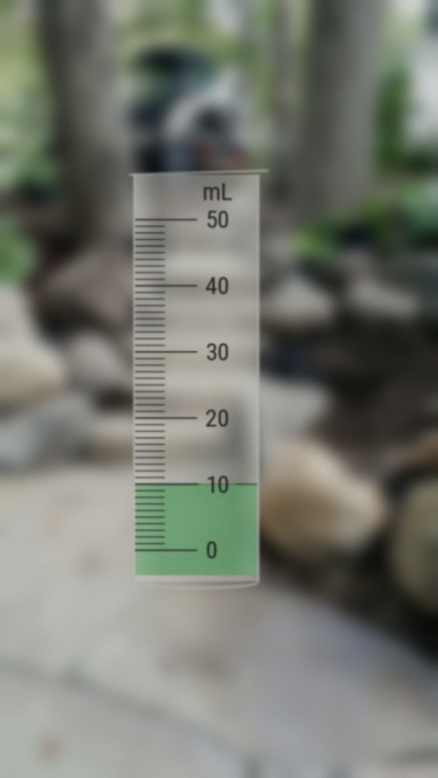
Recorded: value=10 unit=mL
